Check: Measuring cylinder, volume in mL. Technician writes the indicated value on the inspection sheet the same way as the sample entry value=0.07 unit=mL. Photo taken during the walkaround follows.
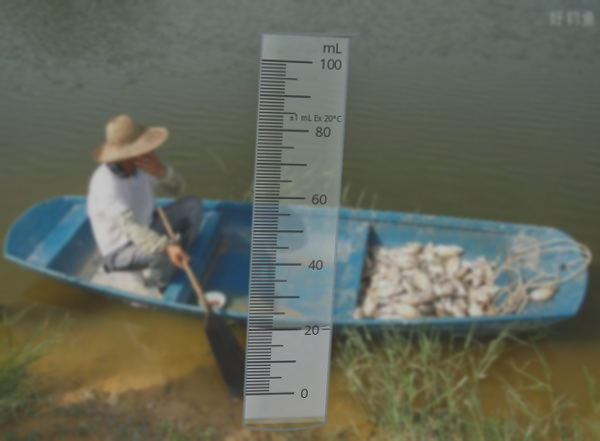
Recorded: value=20 unit=mL
